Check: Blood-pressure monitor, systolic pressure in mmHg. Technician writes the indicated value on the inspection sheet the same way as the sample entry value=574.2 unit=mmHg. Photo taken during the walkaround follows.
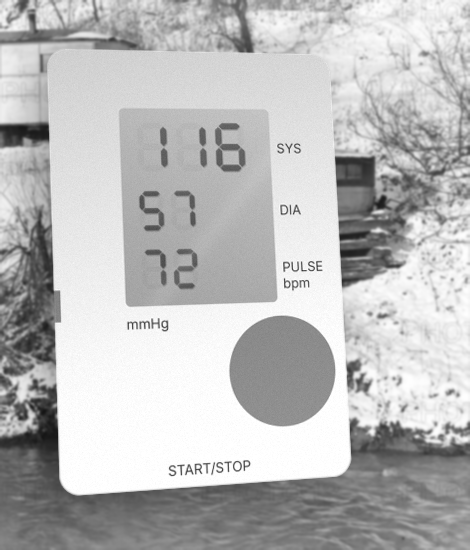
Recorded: value=116 unit=mmHg
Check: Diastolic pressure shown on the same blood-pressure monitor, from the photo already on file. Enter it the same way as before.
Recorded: value=57 unit=mmHg
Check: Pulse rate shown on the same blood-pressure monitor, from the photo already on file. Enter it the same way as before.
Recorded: value=72 unit=bpm
